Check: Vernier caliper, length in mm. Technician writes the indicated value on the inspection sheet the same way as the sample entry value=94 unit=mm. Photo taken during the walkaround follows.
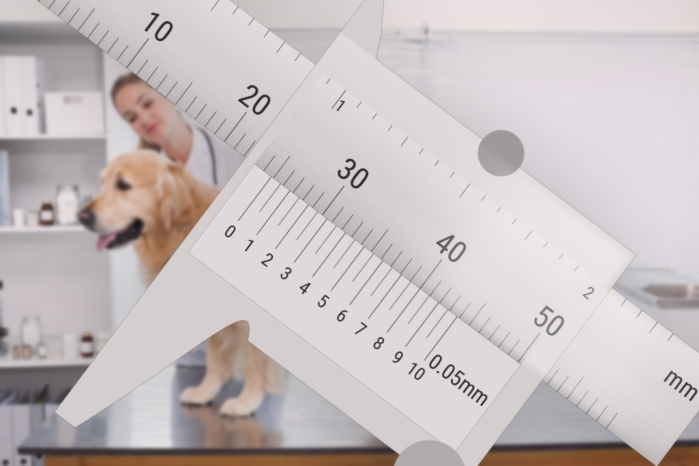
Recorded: value=24.8 unit=mm
